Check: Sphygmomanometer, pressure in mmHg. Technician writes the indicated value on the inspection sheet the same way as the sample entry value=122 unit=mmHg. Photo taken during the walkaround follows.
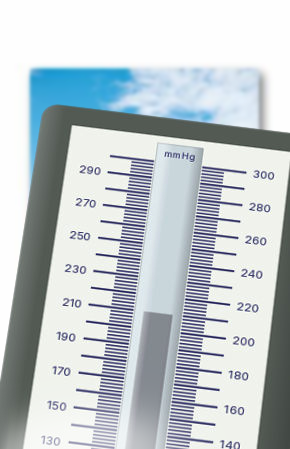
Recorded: value=210 unit=mmHg
